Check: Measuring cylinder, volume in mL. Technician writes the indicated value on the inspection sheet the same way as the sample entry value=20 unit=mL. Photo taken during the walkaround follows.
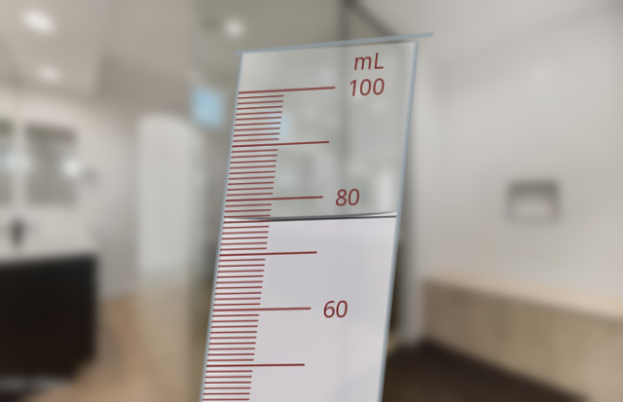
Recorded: value=76 unit=mL
